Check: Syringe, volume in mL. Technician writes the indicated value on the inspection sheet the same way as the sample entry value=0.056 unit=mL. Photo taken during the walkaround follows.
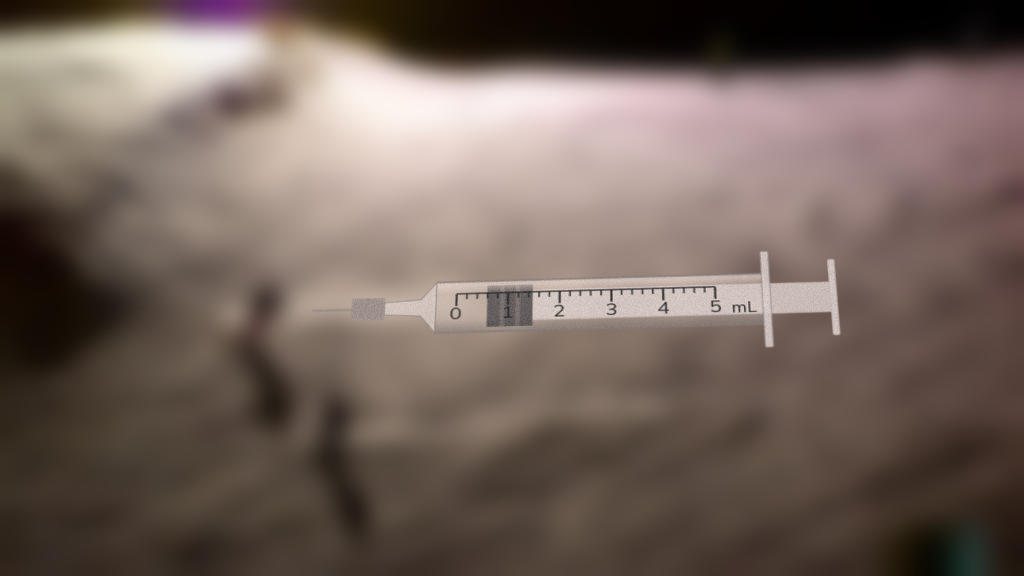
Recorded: value=0.6 unit=mL
